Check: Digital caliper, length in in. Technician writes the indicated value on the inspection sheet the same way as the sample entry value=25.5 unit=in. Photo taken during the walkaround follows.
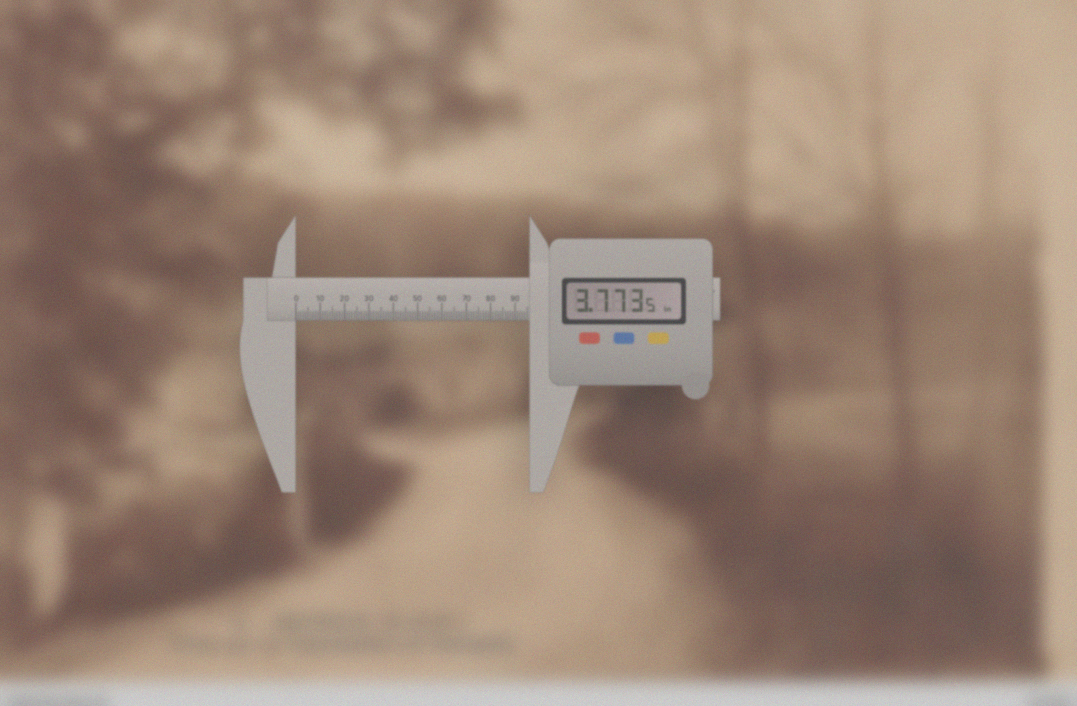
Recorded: value=3.7735 unit=in
